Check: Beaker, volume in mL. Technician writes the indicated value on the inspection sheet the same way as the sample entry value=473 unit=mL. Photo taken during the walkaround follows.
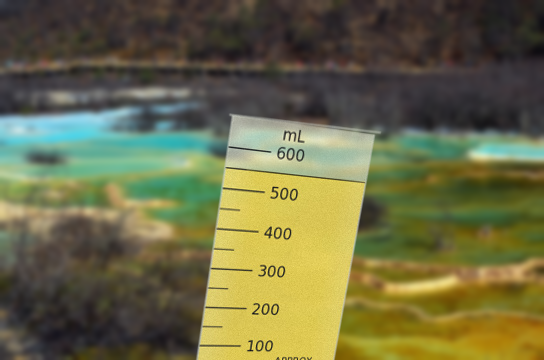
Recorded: value=550 unit=mL
